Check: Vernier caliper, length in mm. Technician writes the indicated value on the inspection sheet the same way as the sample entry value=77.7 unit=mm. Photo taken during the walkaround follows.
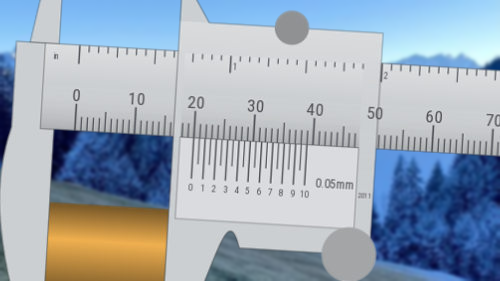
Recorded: value=20.0 unit=mm
